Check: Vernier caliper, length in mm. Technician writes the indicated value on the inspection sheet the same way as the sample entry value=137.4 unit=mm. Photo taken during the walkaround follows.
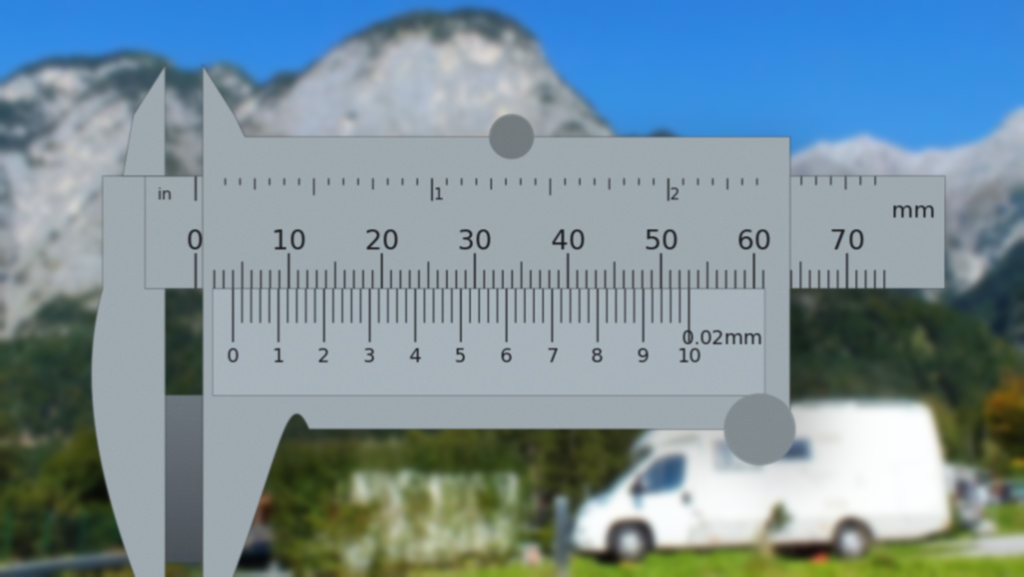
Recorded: value=4.0 unit=mm
